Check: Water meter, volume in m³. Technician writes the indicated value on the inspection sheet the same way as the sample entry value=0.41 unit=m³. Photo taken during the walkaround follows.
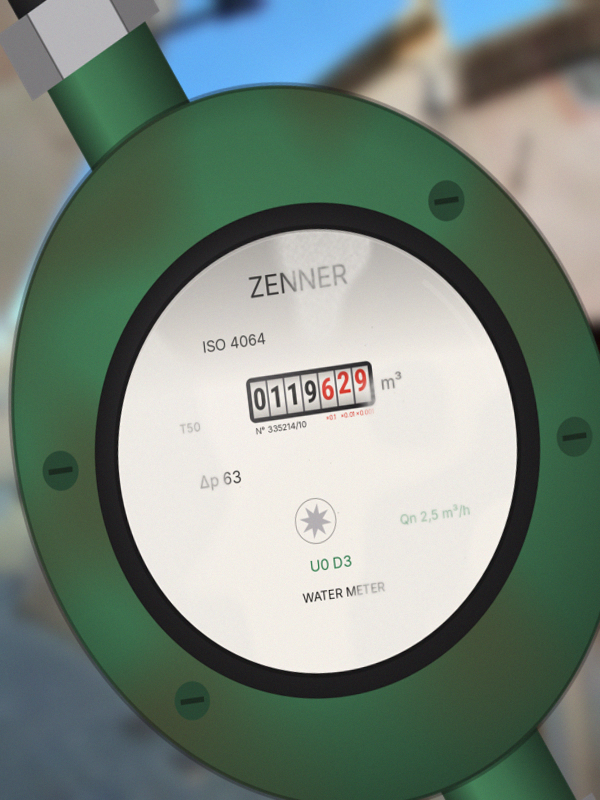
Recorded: value=119.629 unit=m³
